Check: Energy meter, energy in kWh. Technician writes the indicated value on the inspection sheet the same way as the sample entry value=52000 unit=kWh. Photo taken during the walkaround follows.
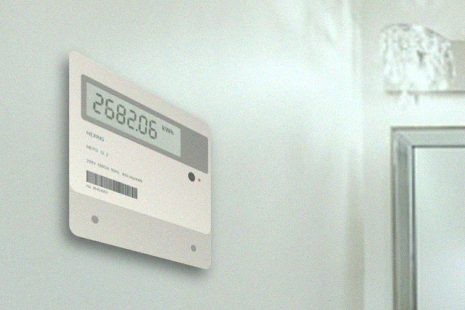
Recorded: value=2682.06 unit=kWh
